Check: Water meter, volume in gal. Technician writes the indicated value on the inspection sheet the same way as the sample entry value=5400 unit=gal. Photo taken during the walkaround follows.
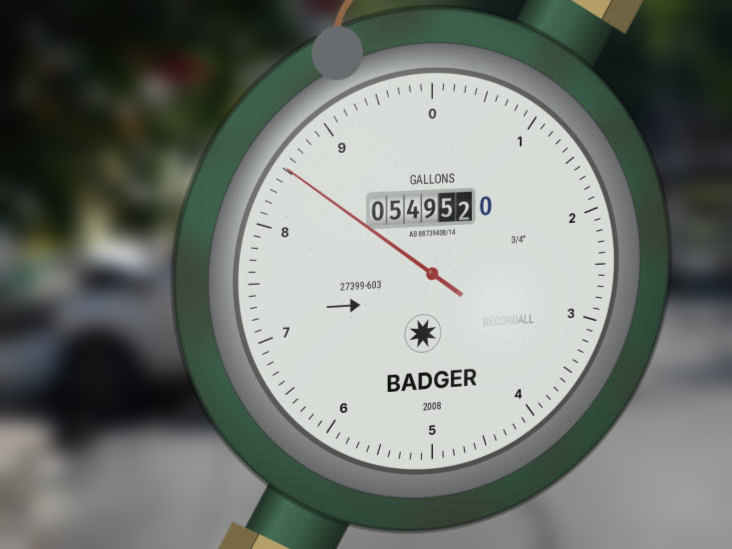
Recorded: value=549518.5 unit=gal
